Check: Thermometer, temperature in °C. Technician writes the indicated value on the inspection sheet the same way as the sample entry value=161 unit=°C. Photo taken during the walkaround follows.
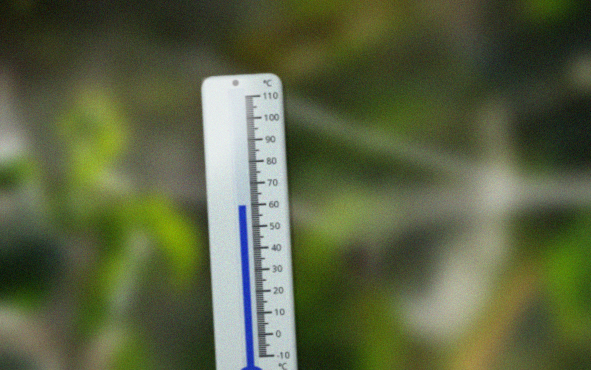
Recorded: value=60 unit=°C
